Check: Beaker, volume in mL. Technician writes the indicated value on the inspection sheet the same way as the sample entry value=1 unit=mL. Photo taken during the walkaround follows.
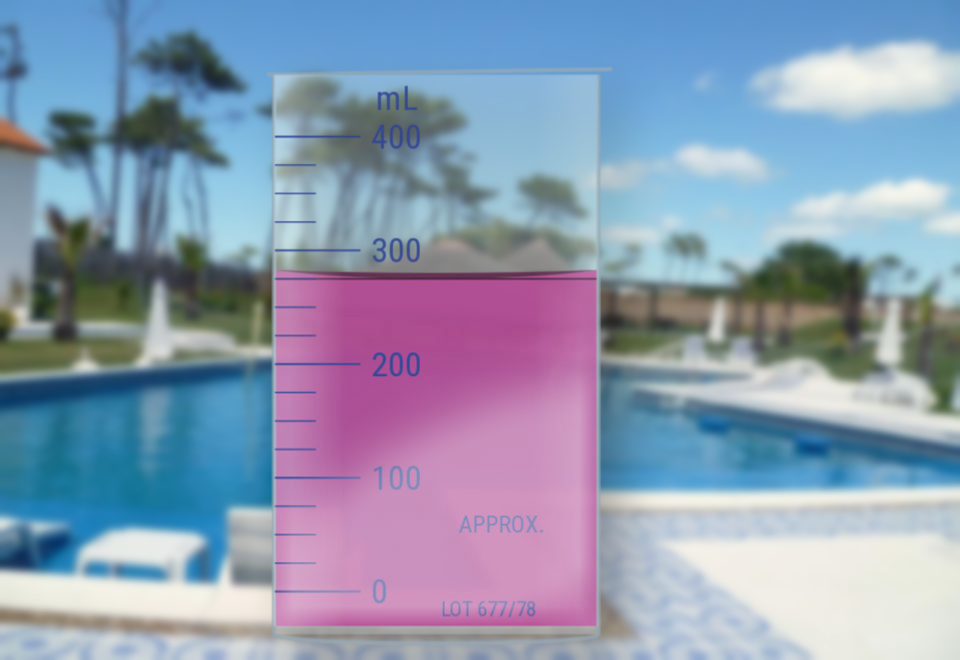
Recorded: value=275 unit=mL
